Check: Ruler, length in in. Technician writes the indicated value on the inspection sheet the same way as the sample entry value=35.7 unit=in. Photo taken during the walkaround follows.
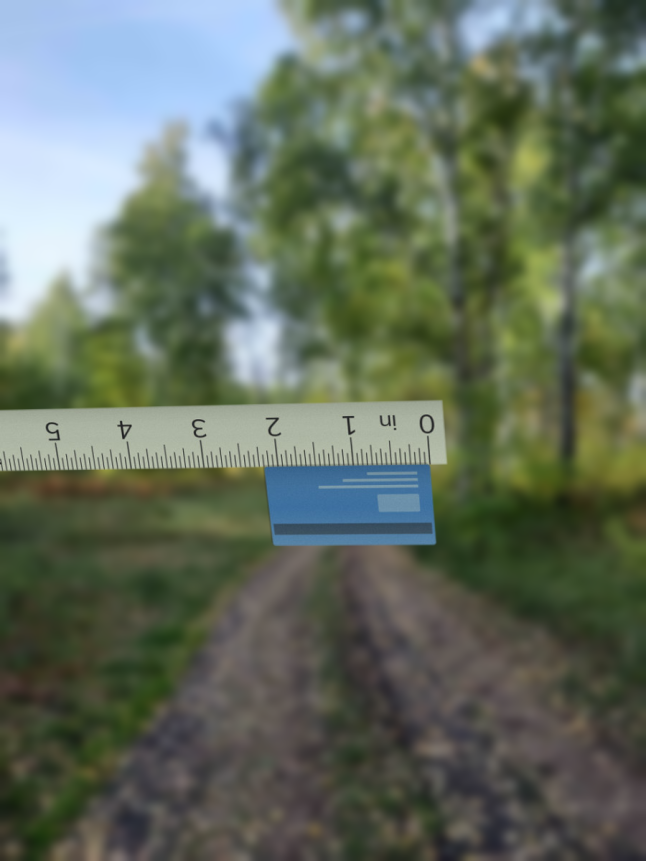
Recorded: value=2.1875 unit=in
